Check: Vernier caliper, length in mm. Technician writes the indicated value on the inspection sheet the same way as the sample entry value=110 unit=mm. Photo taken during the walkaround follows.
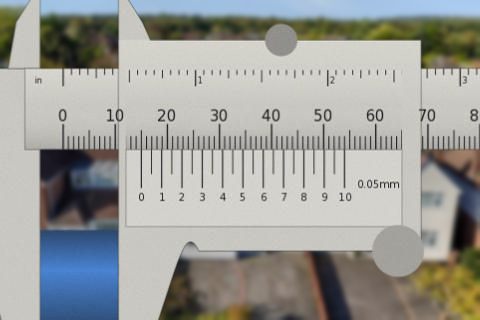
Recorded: value=15.0 unit=mm
